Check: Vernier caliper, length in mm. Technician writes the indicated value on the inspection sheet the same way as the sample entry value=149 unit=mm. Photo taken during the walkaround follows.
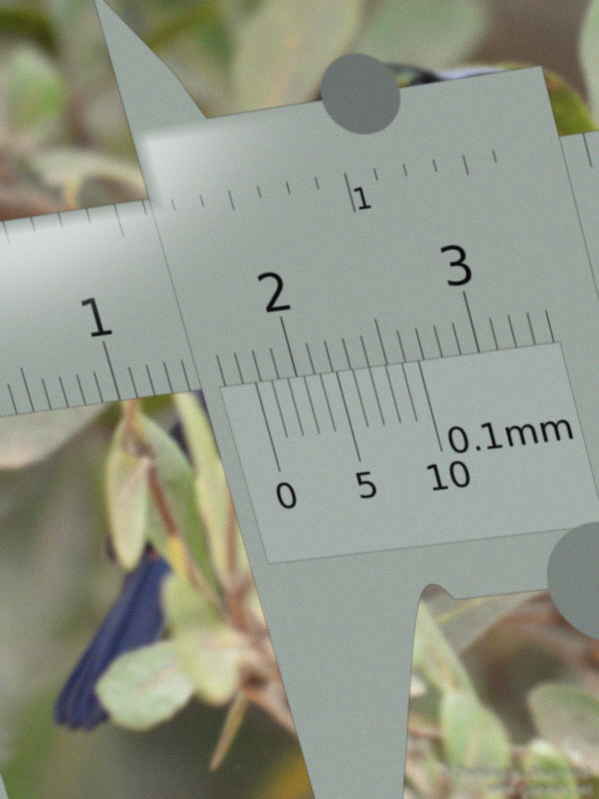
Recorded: value=17.7 unit=mm
